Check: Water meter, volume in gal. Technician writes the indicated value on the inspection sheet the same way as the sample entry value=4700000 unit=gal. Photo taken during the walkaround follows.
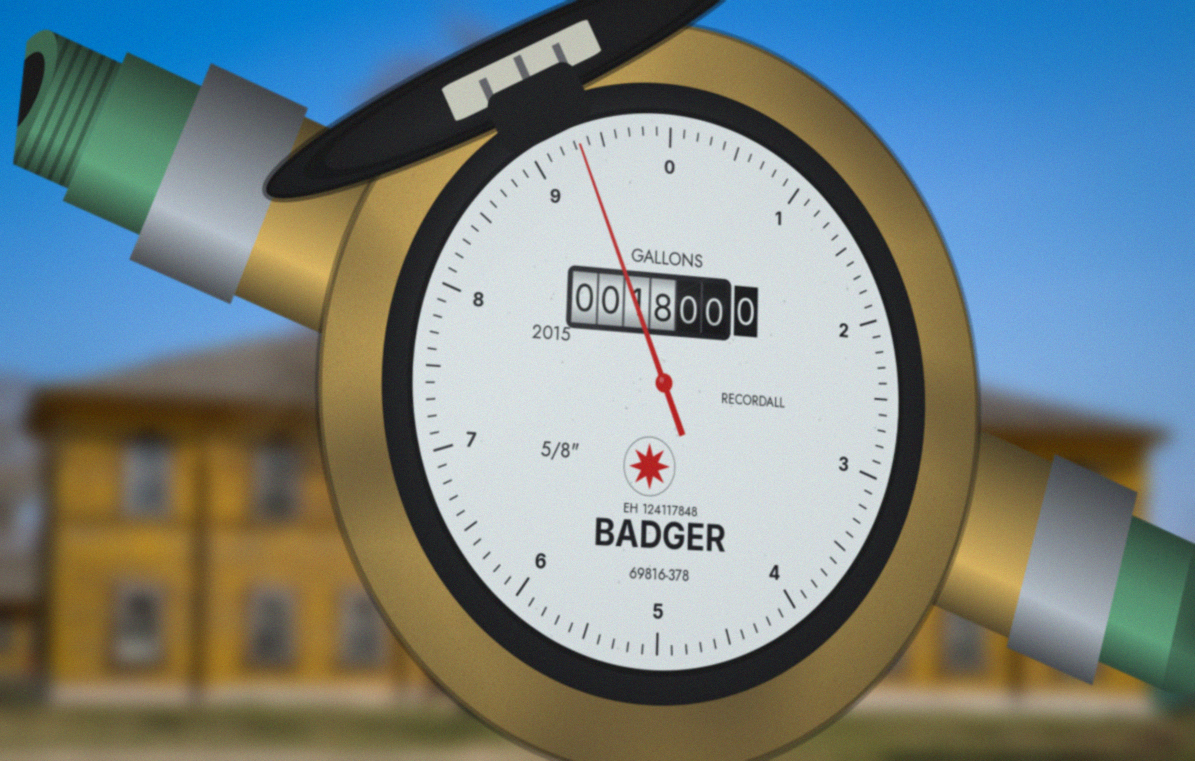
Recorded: value=17999.3 unit=gal
